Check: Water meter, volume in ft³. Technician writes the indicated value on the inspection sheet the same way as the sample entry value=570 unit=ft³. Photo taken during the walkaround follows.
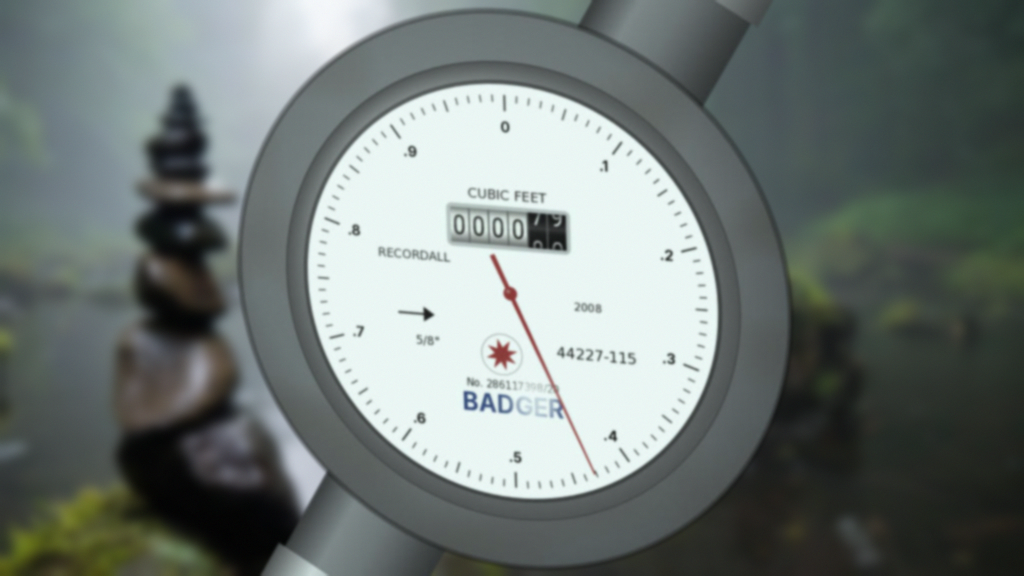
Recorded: value=79.43 unit=ft³
